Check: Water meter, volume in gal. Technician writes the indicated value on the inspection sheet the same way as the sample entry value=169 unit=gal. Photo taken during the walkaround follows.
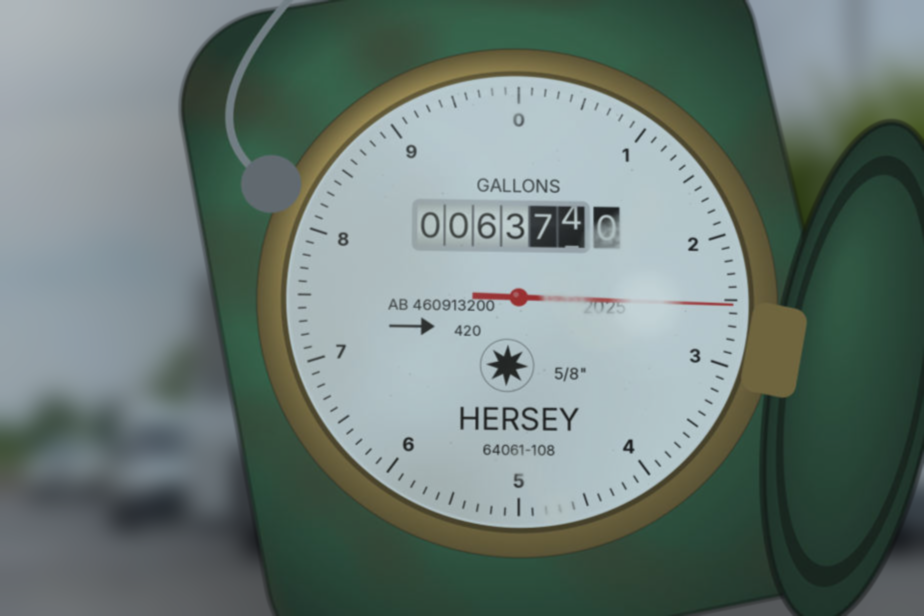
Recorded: value=63742.5 unit=gal
